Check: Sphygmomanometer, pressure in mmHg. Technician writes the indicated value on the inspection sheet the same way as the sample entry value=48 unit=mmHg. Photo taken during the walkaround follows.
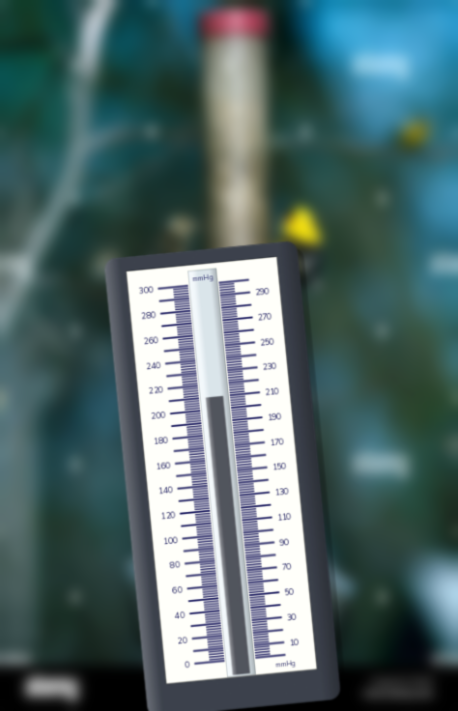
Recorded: value=210 unit=mmHg
